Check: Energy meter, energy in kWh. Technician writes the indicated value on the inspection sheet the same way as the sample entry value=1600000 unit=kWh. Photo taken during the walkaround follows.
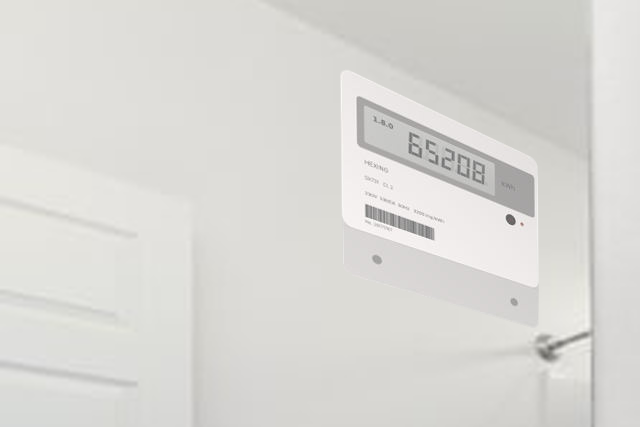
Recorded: value=65208 unit=kWh
